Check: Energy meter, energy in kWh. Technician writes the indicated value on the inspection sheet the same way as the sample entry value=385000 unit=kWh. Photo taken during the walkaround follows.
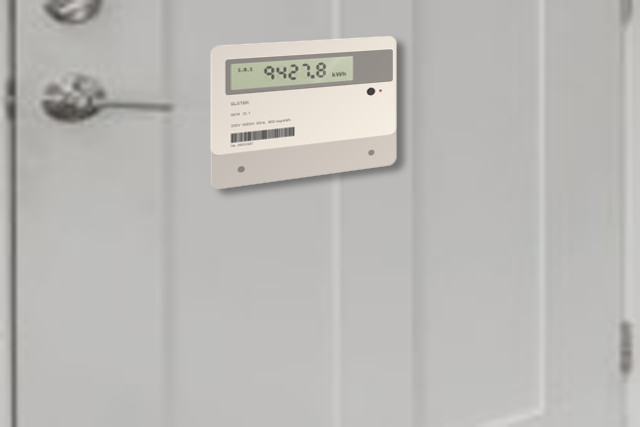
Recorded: value=9427.8 unit=kWh
